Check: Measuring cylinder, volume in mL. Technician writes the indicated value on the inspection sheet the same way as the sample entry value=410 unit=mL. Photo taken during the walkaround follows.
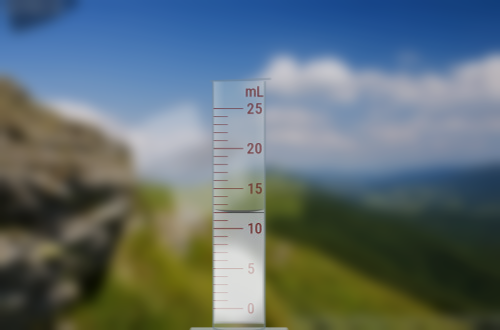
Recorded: value=12 unit=mL
